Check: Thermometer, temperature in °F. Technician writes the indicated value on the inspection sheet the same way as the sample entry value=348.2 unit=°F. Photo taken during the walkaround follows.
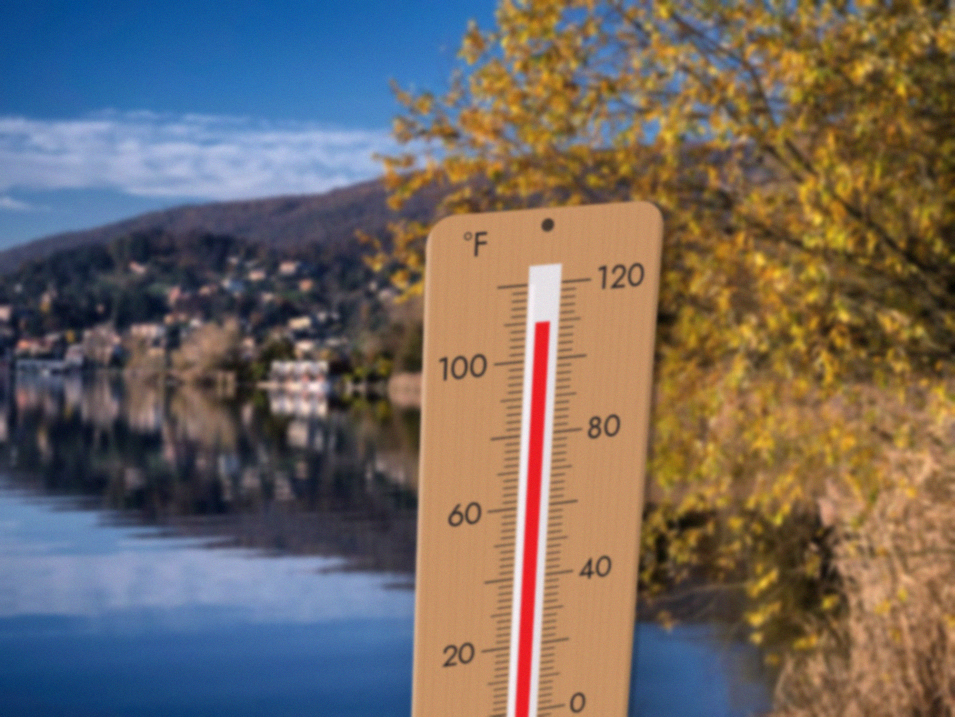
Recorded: value=110 unit=°F
